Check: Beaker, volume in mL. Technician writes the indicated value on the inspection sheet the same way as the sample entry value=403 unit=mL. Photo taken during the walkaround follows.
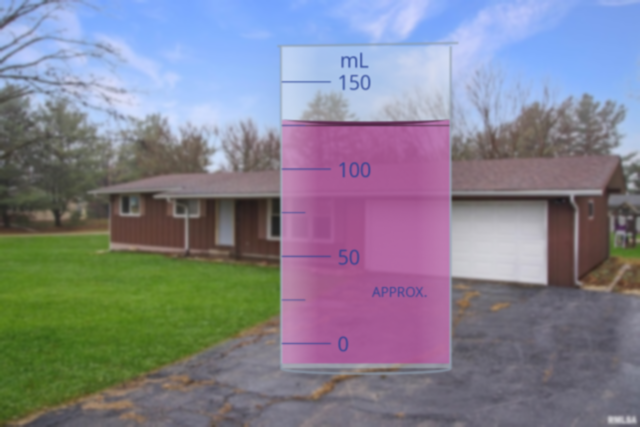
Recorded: value=125 unit=mL
